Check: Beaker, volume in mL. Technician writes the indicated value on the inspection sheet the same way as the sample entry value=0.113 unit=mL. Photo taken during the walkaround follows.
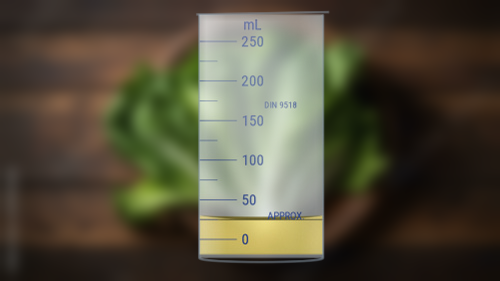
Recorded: value=25 unit=mL
